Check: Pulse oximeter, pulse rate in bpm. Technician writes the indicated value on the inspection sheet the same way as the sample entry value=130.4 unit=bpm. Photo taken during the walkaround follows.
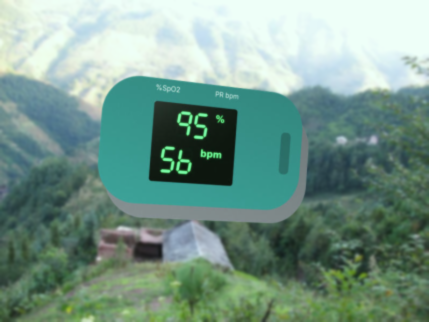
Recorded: value=56 unit=bpm
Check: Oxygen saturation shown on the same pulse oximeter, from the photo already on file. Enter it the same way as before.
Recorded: value=95 unit=%
